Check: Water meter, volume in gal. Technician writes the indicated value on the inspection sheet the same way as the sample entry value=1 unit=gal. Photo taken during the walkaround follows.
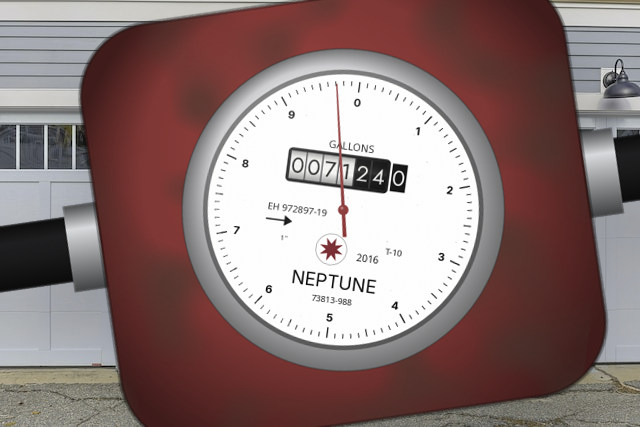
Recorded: value=71239.7 unit=gal
